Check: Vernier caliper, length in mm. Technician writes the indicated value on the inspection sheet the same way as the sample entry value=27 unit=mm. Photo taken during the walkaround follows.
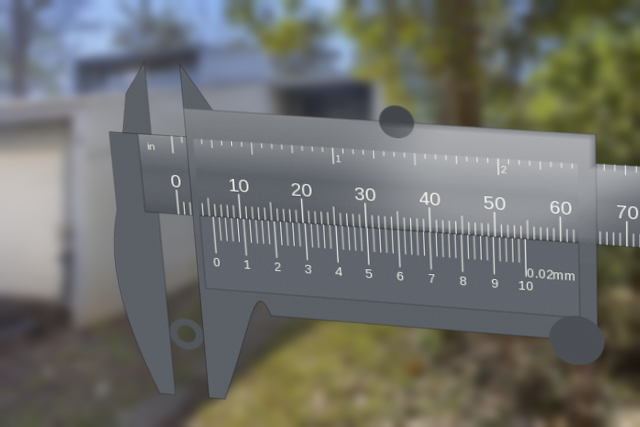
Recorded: value=5.6 unit=mm
